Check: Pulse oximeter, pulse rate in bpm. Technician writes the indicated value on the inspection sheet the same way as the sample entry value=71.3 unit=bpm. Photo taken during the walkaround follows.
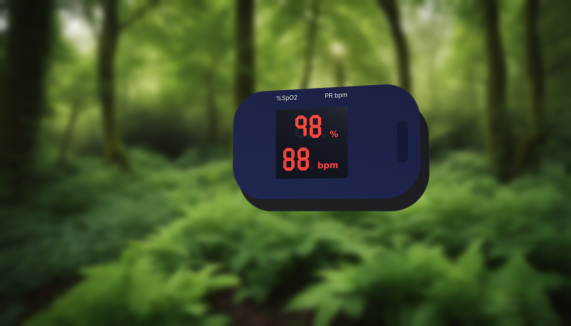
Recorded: value=88 unit=bpm
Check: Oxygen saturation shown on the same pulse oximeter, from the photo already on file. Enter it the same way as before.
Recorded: value=98 unit=%
